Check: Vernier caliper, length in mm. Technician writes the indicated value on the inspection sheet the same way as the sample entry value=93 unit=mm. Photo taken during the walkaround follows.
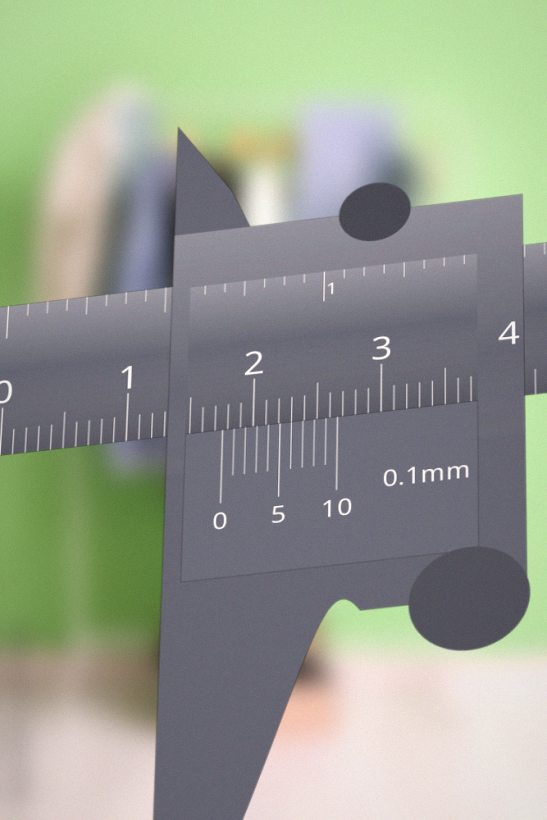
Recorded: value=17.6 unit=mm
